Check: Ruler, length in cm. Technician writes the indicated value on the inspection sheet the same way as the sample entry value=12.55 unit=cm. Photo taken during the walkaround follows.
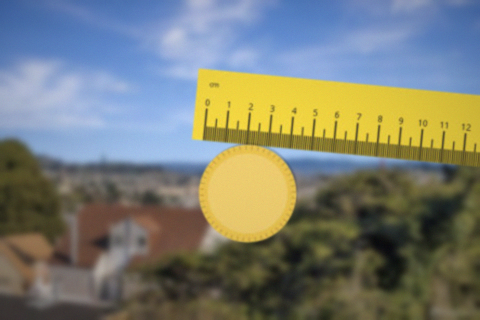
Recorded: value=4.5 unit=cm
